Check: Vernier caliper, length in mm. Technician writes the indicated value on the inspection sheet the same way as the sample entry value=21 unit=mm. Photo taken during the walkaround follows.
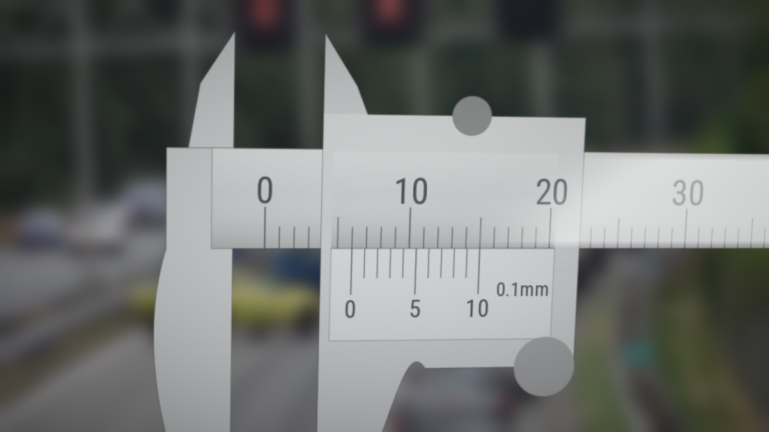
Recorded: value=6.0 unit=mm
